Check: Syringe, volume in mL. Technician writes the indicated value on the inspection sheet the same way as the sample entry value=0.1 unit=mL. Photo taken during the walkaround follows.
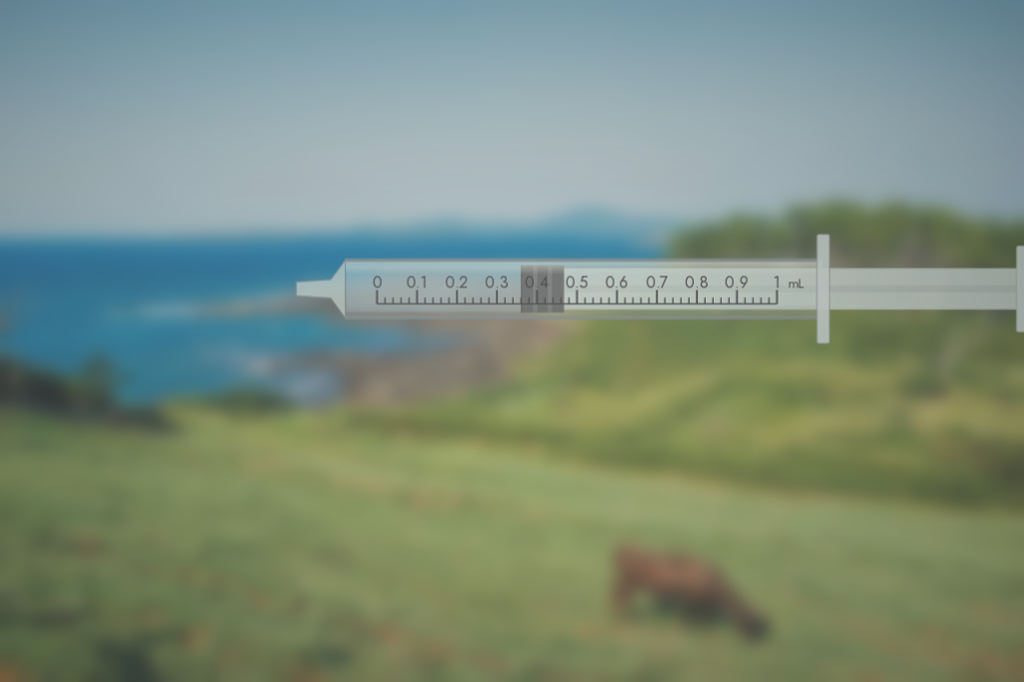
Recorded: value=0.36 unit=mL
